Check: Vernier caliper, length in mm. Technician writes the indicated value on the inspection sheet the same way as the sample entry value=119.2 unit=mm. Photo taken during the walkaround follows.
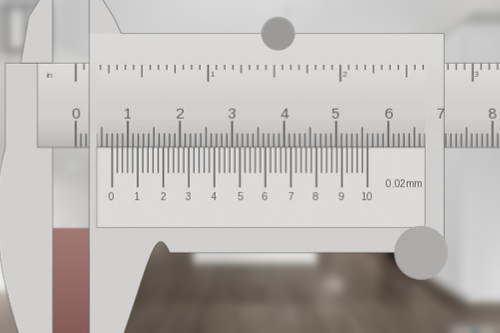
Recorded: value=7.0 unit=mm
